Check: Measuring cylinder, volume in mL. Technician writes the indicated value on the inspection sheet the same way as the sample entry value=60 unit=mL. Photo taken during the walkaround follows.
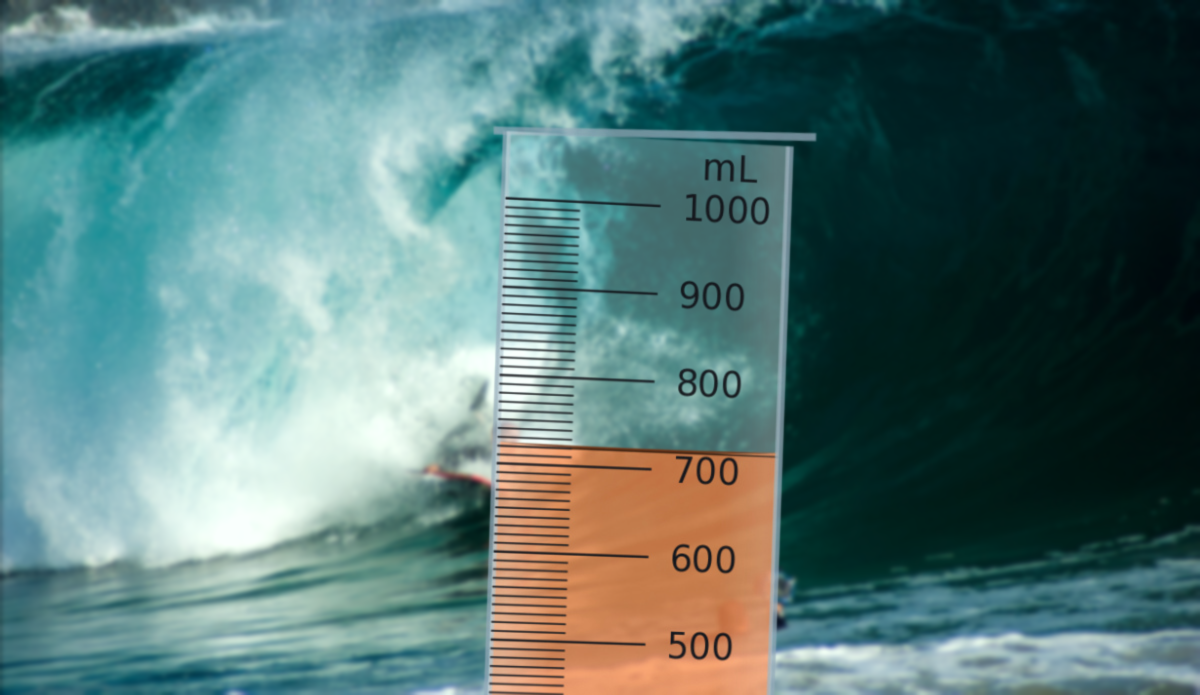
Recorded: value=720 unit=mL
